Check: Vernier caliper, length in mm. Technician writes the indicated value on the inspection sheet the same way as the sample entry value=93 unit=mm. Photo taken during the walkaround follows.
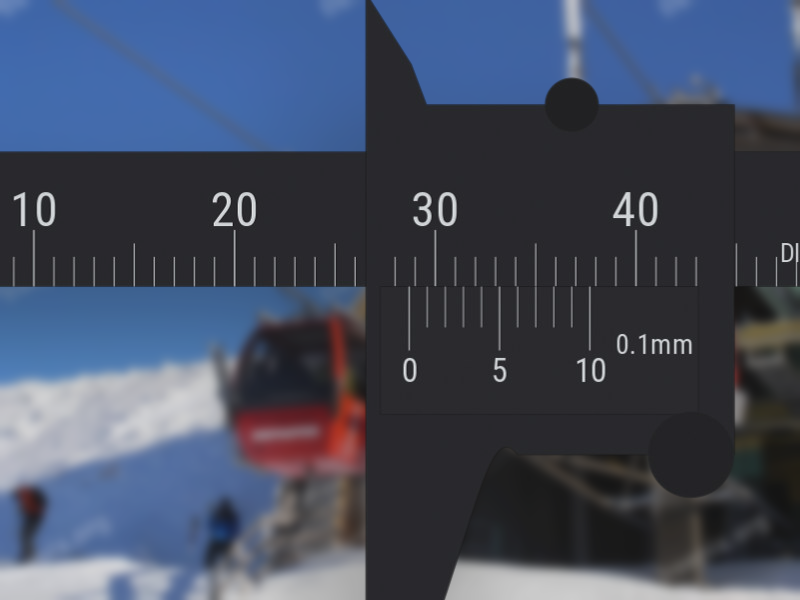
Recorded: value=28.7 unit=mm
